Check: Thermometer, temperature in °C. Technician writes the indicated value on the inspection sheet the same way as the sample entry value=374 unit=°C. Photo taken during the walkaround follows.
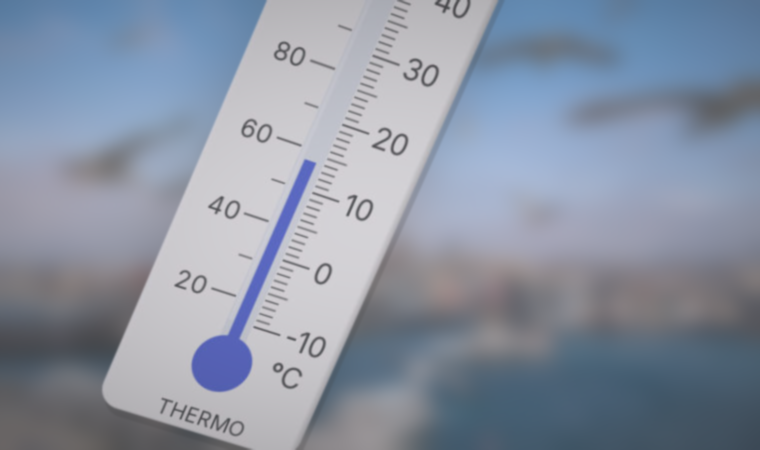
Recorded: value=14 unit=°C
